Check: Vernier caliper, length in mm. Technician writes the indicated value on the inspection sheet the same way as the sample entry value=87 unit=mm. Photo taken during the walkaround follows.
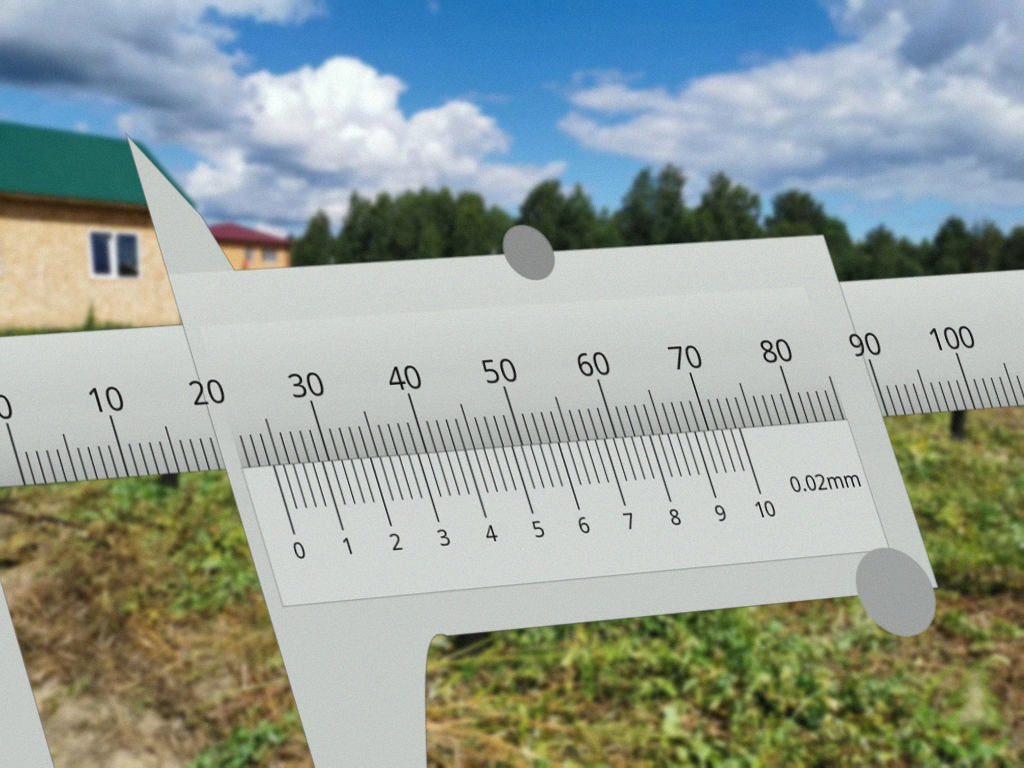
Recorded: value=24.4 unit=mm
